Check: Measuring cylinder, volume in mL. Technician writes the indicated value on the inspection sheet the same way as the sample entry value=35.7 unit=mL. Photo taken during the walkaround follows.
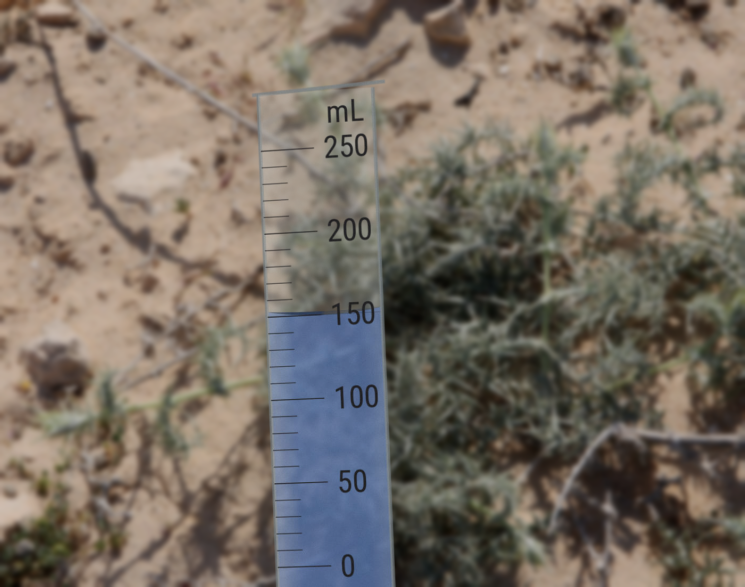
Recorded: value=150 unit=mL
